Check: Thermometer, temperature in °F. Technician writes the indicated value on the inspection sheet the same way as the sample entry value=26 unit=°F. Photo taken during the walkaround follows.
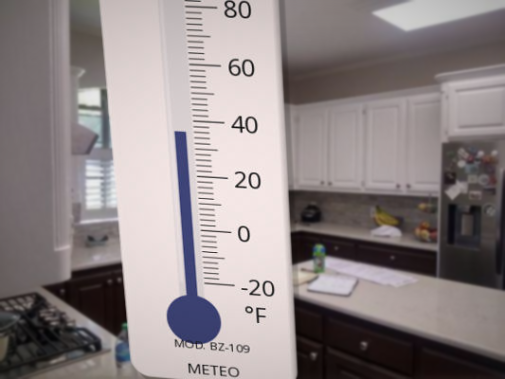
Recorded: value=36 unit=°F
